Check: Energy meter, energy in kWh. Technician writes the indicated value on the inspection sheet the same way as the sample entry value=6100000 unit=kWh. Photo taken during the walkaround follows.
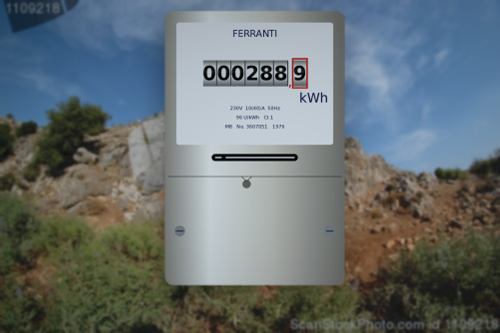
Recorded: value=288.9 unit=kWh
